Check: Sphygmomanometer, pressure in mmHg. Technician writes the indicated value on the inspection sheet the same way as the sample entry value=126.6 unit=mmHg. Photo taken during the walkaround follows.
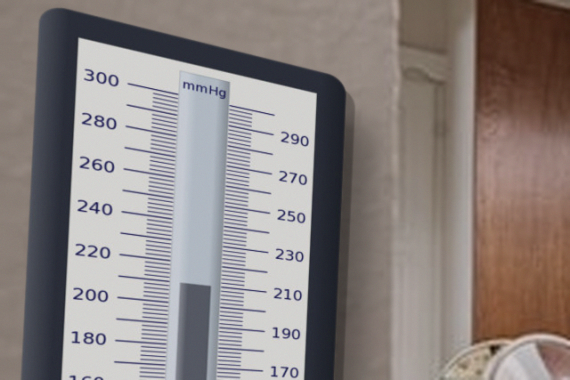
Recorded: value=210 unit=mmHg
